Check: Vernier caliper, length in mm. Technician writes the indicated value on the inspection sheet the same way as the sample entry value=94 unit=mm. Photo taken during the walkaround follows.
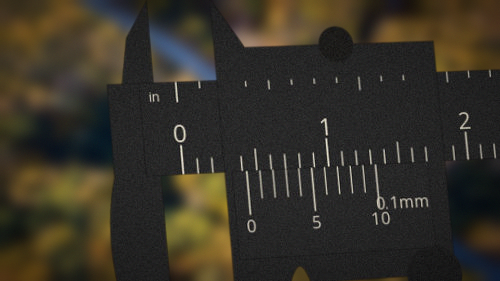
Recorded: value=4.3 unit=mm
